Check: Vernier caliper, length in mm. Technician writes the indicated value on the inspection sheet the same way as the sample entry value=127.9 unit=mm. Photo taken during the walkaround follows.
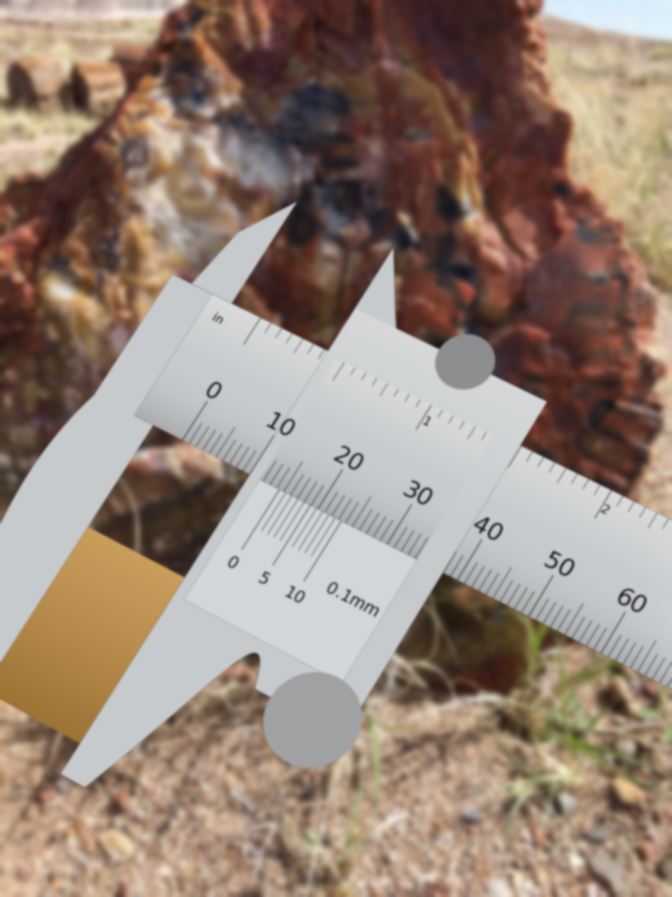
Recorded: value=14.4 unit=mm
